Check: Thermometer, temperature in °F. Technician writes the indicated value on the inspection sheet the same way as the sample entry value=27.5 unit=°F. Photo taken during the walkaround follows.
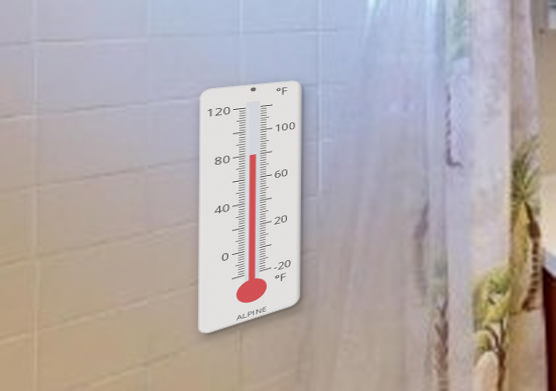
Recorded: value=80 unit=°F
